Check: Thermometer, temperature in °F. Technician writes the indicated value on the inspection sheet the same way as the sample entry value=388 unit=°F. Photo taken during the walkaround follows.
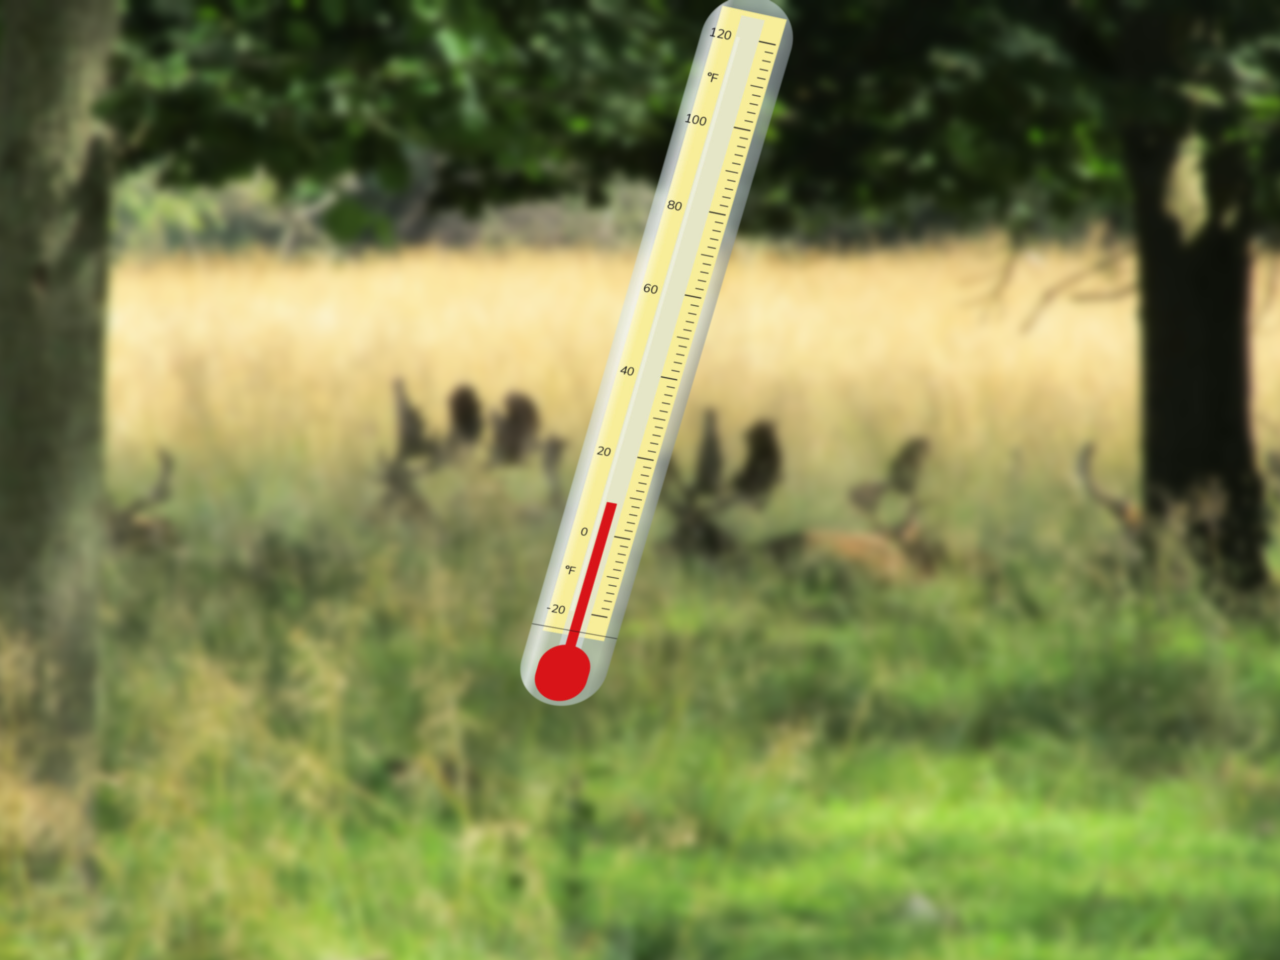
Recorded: value=8 unit=°F
